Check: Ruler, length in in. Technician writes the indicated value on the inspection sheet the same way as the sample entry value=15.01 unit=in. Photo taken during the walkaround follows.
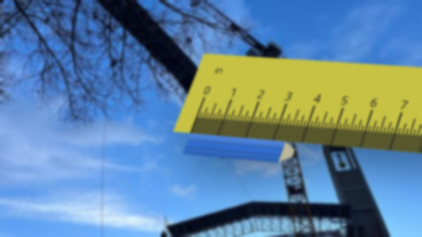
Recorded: value=4 unit=in
